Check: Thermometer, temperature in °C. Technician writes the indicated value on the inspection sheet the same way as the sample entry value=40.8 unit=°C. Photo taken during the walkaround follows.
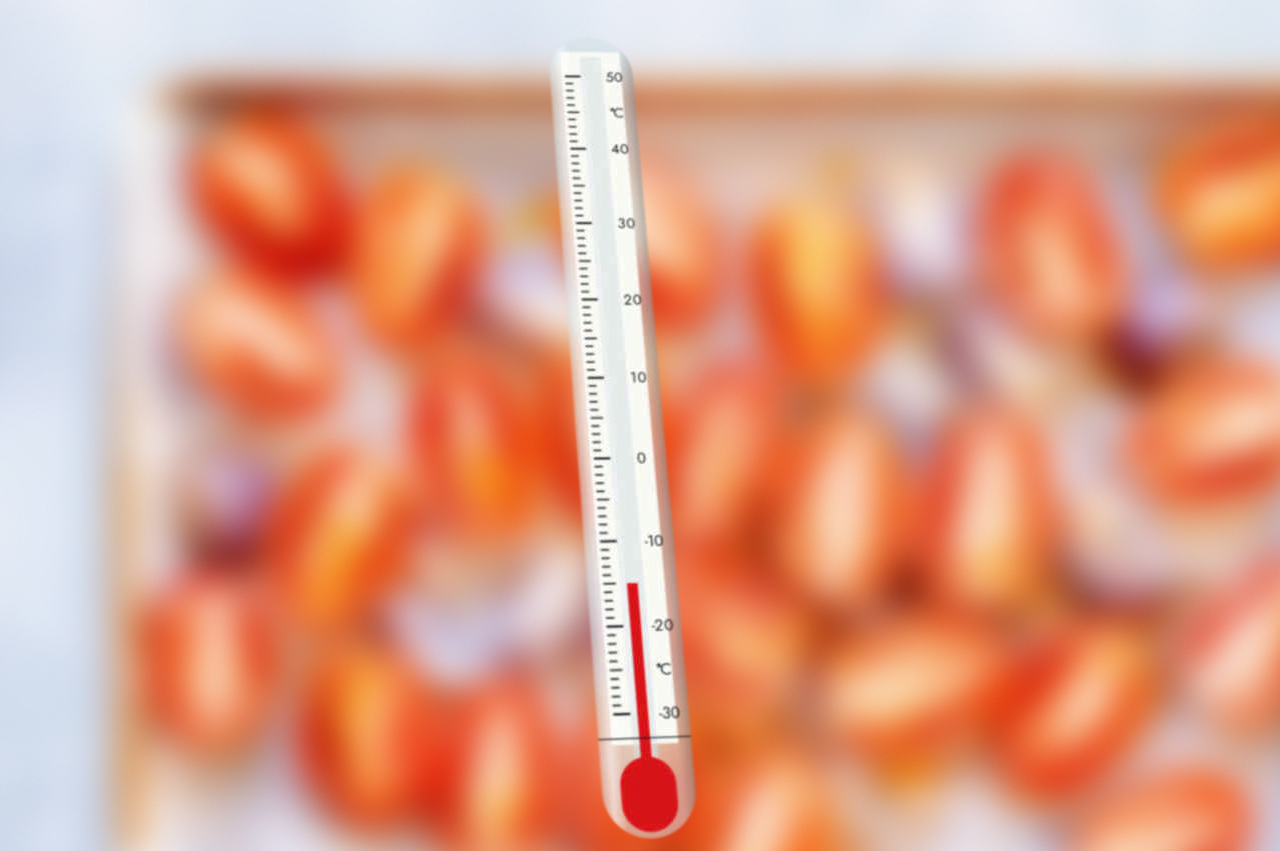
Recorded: value=-15 unit=°C
